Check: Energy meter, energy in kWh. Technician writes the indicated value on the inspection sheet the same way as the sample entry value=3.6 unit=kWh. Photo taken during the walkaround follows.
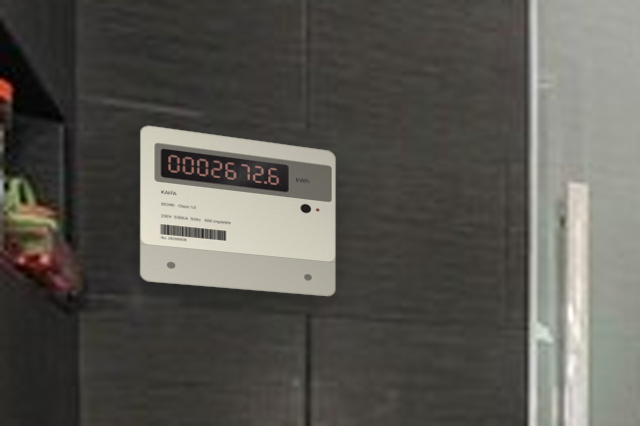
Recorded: value=2672.6 unit=kWh
